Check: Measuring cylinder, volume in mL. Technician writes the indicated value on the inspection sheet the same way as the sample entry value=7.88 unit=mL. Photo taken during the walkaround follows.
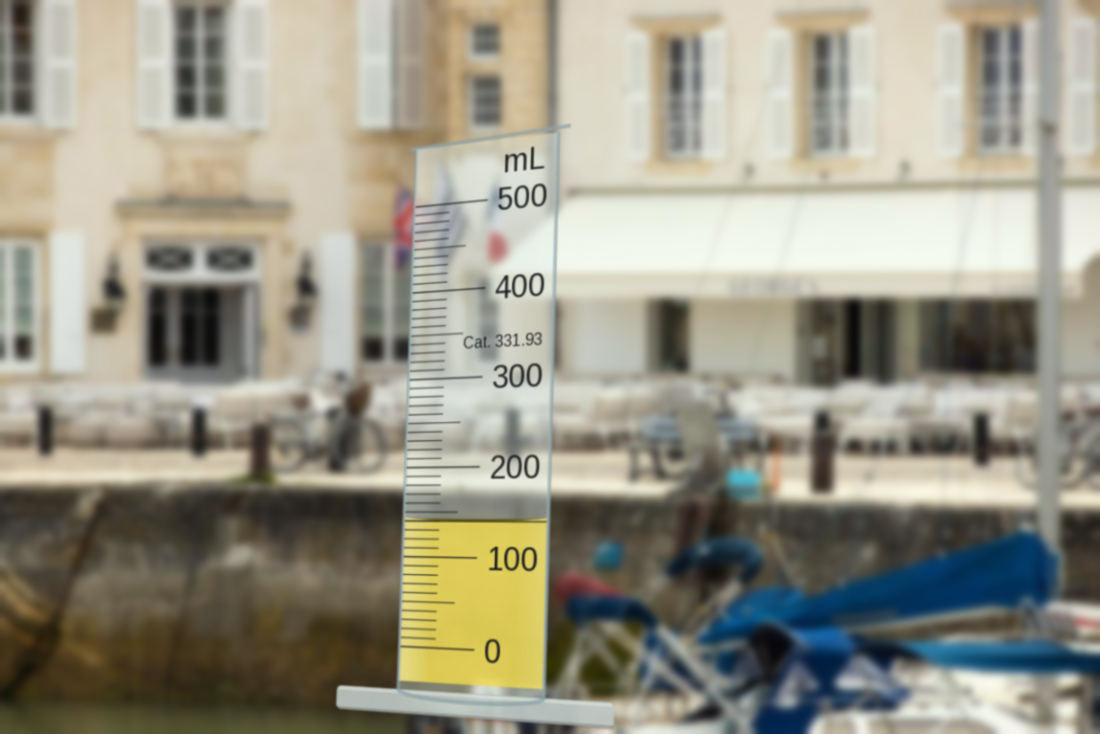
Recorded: value=140 unit=mL
